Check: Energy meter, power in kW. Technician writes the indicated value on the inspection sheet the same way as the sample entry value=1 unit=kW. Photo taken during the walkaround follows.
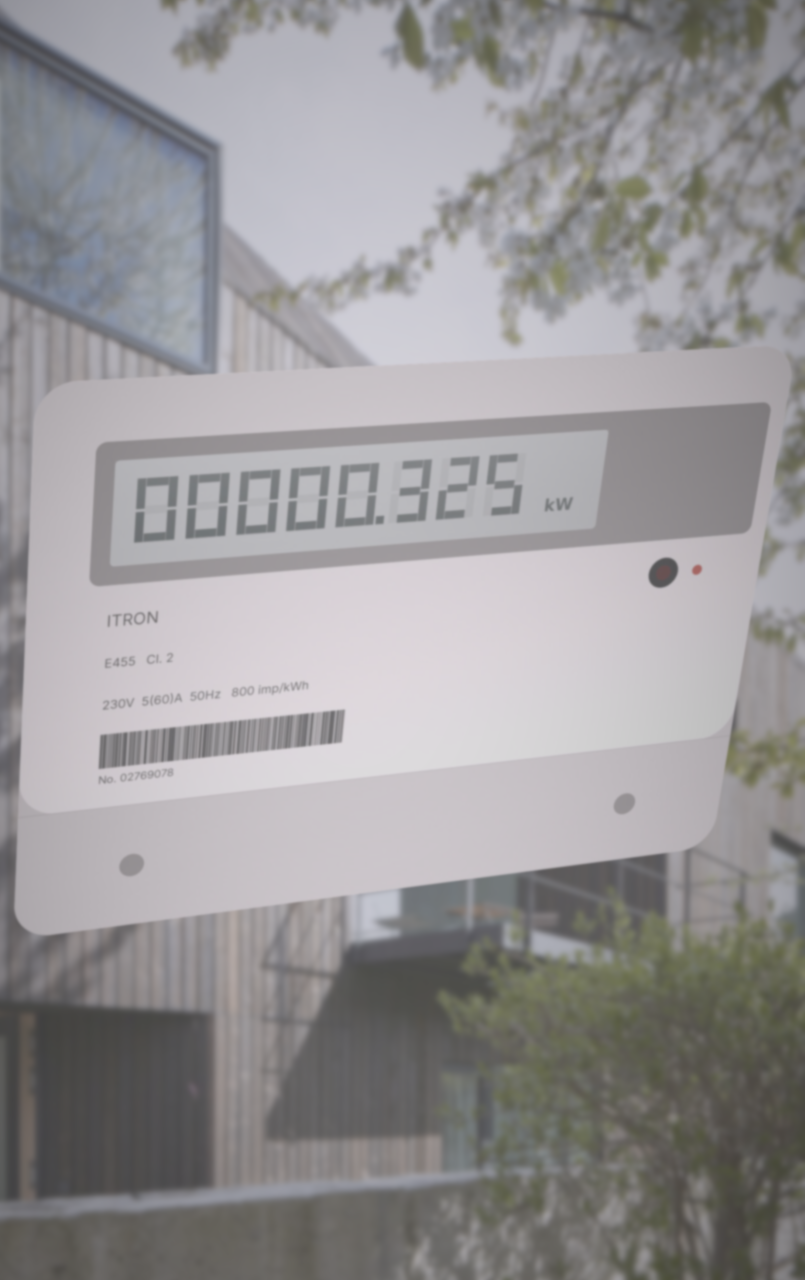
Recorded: value=0.325 unit=kW
